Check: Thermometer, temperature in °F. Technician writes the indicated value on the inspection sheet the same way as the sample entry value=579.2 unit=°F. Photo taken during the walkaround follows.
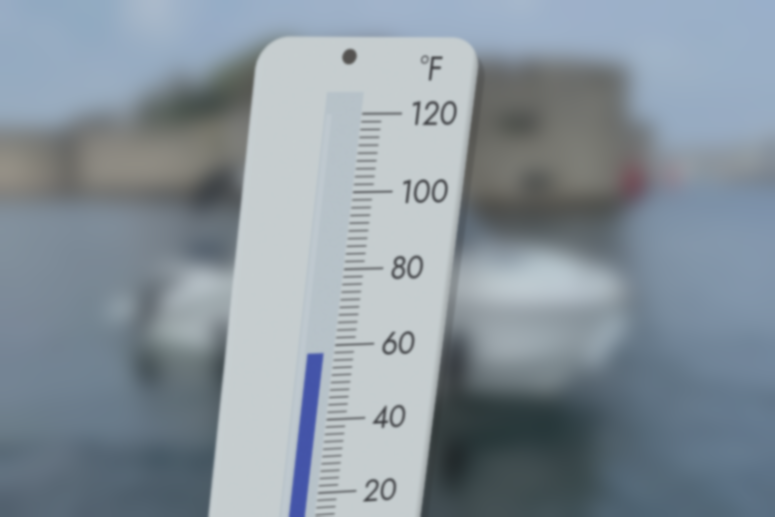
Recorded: value=58 unit=°F
